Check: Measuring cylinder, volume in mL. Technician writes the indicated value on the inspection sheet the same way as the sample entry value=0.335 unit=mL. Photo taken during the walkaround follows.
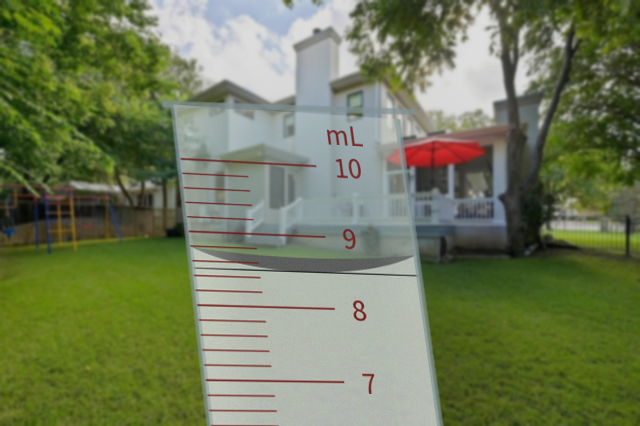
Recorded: value=8.5 unit=mL
